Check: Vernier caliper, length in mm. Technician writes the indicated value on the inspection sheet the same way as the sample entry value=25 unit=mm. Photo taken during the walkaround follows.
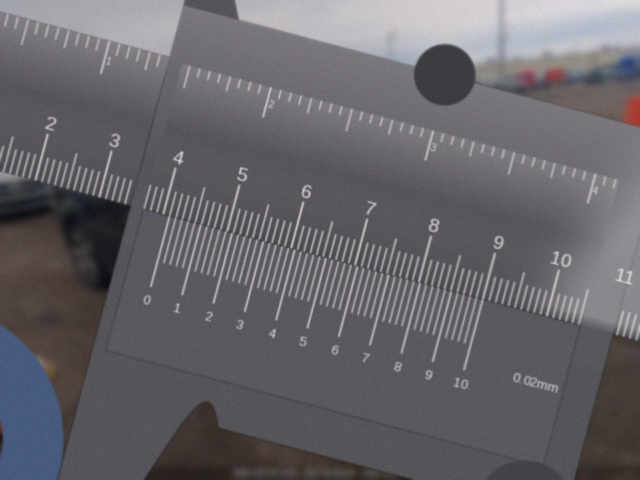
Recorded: value=41.0 unit=mm
